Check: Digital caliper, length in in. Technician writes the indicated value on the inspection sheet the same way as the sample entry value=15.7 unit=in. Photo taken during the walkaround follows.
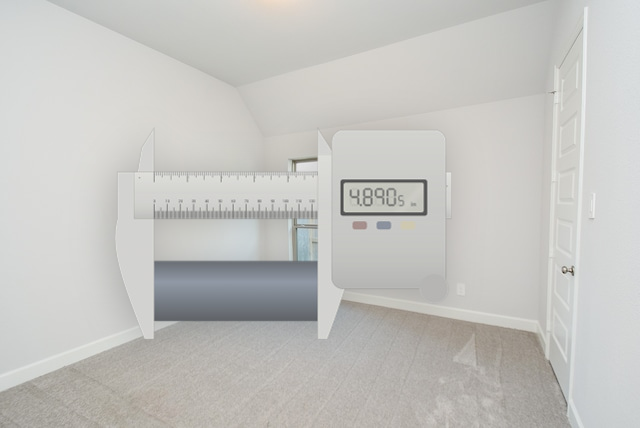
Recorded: value=4.8905 unit=in
